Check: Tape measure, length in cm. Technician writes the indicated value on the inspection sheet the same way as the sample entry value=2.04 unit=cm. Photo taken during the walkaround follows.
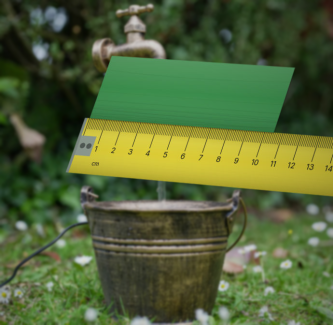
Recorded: value=10.5 unit=cm
